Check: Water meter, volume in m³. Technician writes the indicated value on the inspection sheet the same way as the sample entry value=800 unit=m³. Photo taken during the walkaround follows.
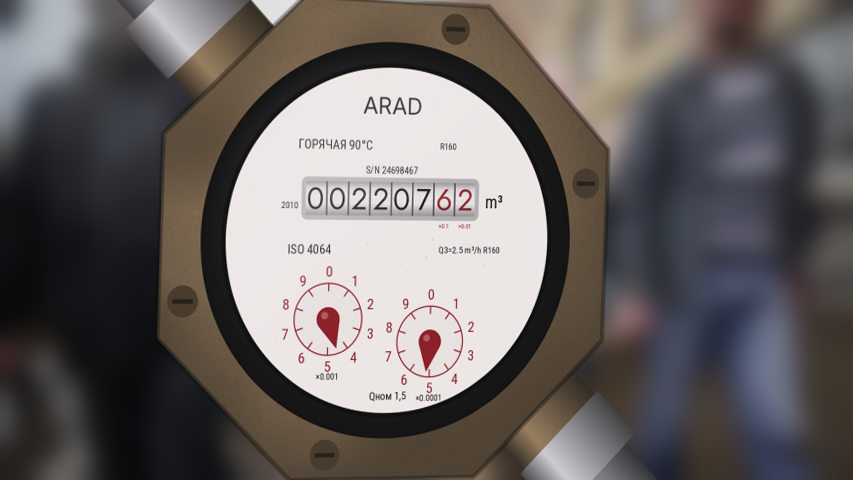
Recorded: value=2207.6245 unit=m³
